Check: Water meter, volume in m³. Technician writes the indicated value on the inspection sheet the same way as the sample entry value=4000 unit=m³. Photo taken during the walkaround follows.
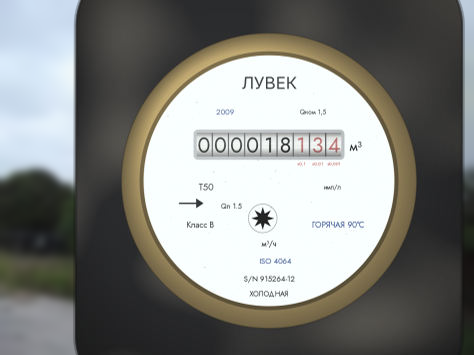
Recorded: value=18.134 unit=m³
